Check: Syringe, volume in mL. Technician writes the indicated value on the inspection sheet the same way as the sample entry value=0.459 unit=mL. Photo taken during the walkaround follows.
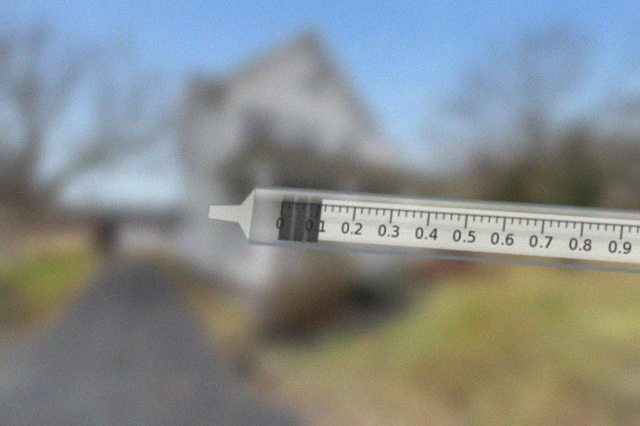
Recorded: value=0 unit=mL
